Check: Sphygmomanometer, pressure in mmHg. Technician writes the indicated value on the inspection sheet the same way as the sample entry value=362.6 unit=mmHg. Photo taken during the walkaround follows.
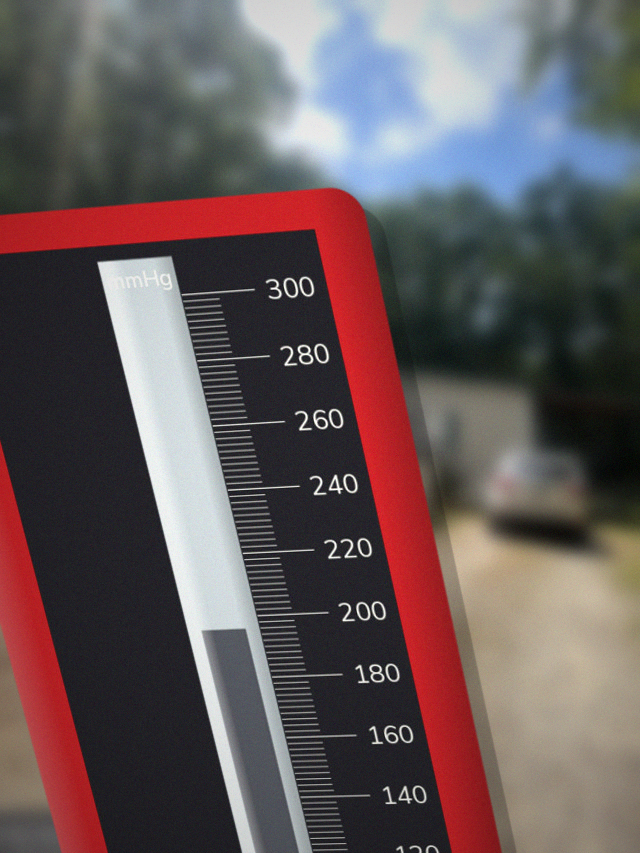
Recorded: value=196 unit=mmHg
